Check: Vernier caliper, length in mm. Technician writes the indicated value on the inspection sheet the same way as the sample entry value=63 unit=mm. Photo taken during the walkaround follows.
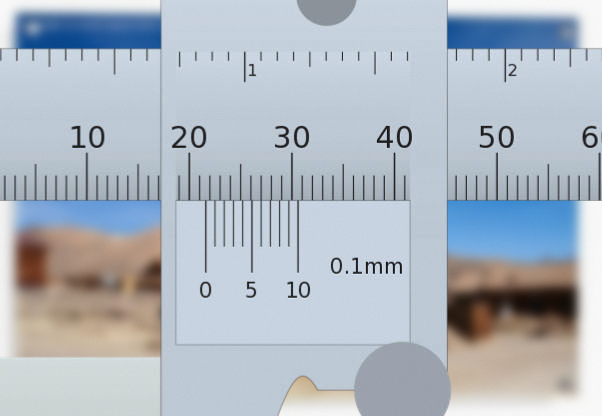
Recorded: value=21.6 unit=mm
